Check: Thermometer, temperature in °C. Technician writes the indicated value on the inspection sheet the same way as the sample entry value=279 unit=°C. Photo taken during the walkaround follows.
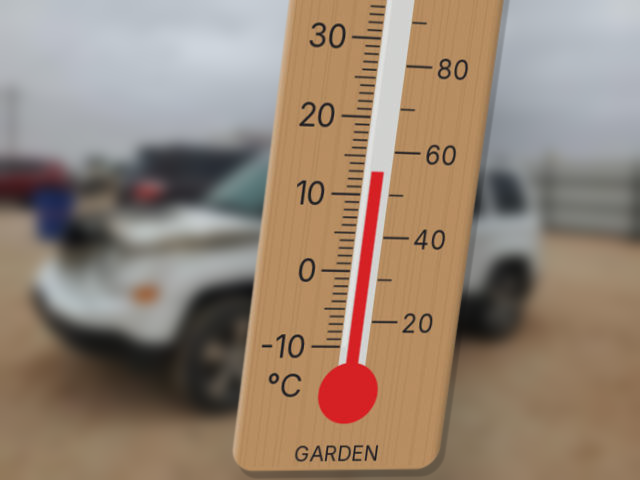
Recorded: value=13 unit=°C
